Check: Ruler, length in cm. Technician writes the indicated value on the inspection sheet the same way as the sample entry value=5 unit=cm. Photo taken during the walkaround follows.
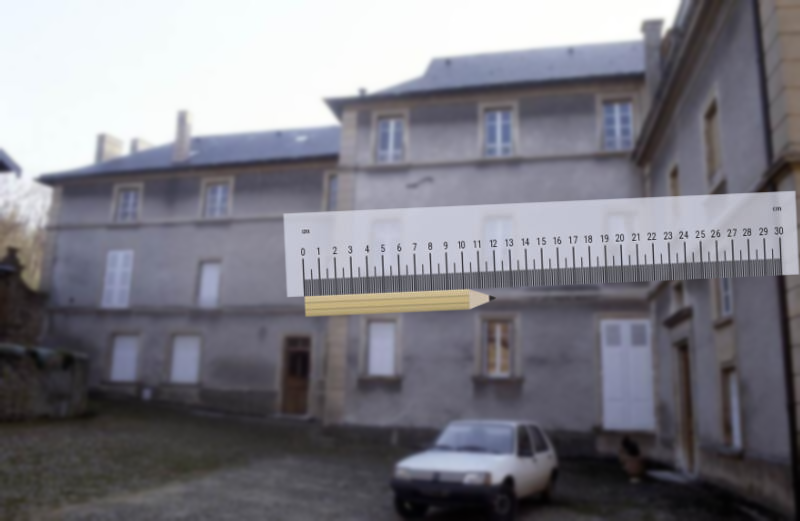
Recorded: value=12 unit=cm
